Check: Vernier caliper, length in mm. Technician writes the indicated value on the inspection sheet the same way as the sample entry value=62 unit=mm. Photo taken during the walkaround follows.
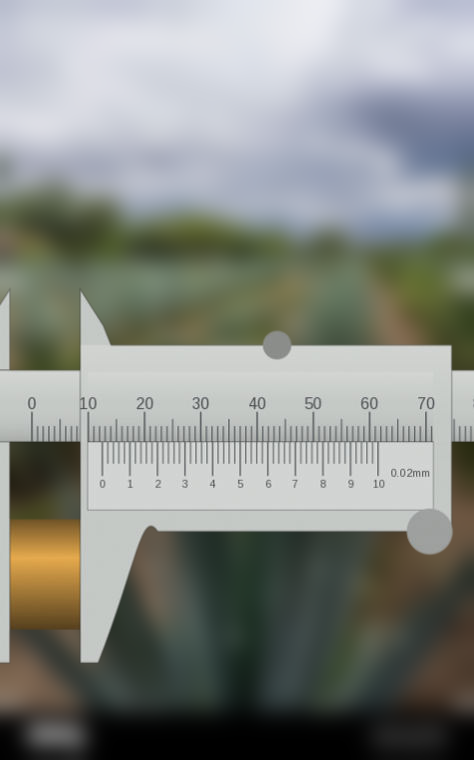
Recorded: value=12.5 unit=mm
